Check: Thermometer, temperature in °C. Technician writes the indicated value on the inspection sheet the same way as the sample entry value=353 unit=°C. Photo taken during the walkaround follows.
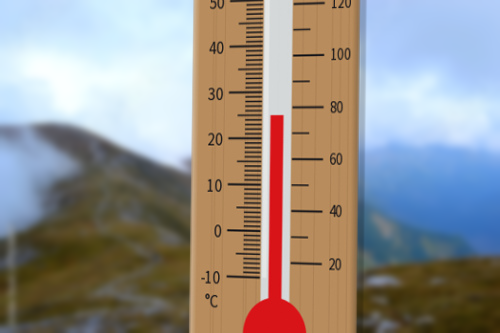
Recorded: value=25 unit=°C
